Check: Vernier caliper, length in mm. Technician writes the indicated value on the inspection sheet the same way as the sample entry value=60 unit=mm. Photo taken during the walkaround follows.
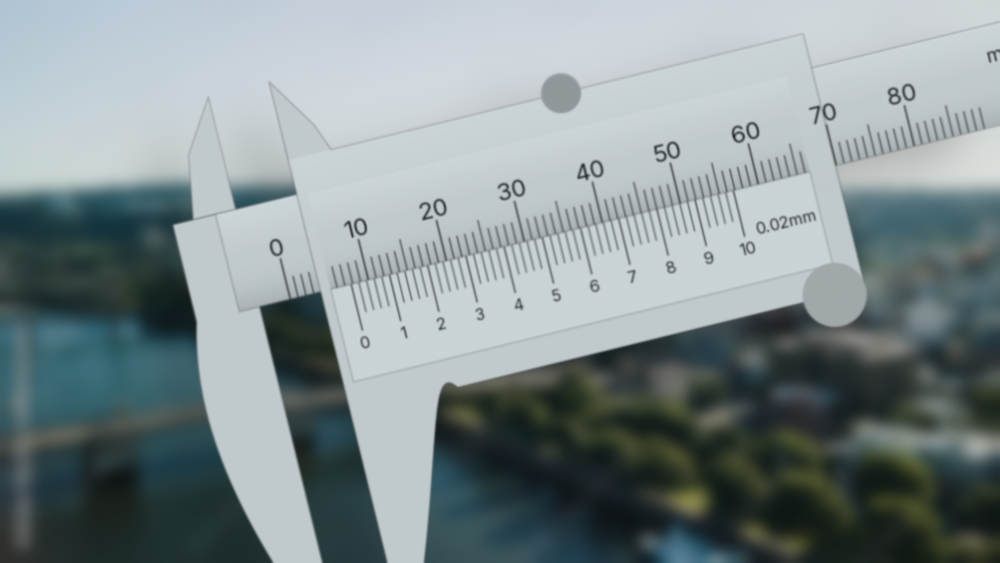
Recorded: value=7.8 unit=mm
